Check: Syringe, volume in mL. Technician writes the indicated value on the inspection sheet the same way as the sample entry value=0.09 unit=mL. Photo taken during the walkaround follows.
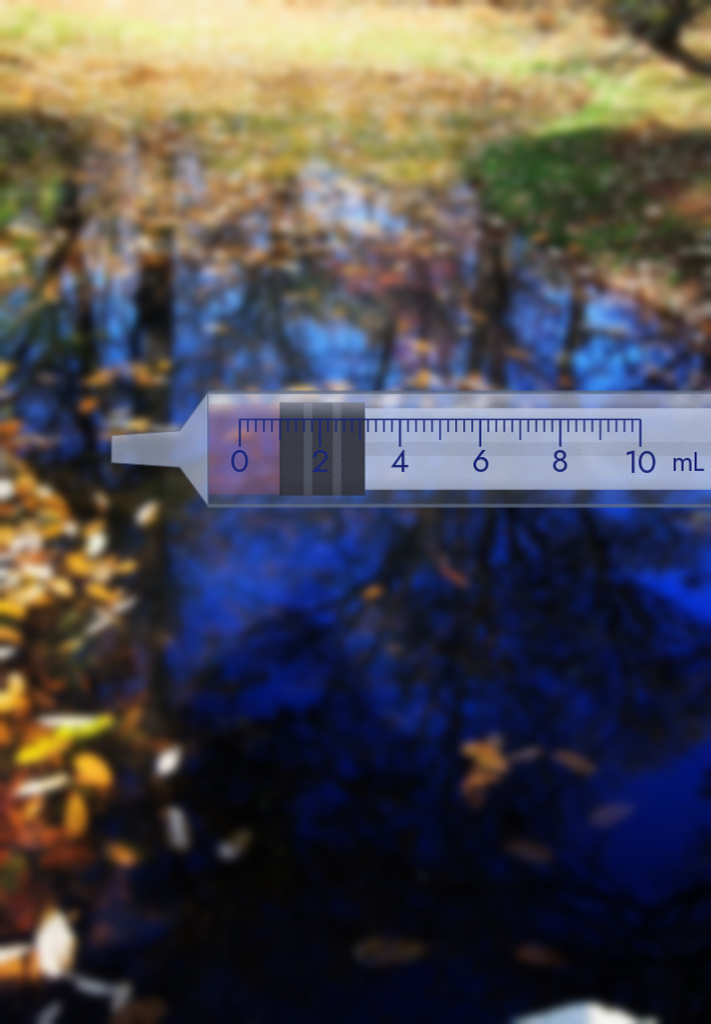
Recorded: value=1 unit=mL
